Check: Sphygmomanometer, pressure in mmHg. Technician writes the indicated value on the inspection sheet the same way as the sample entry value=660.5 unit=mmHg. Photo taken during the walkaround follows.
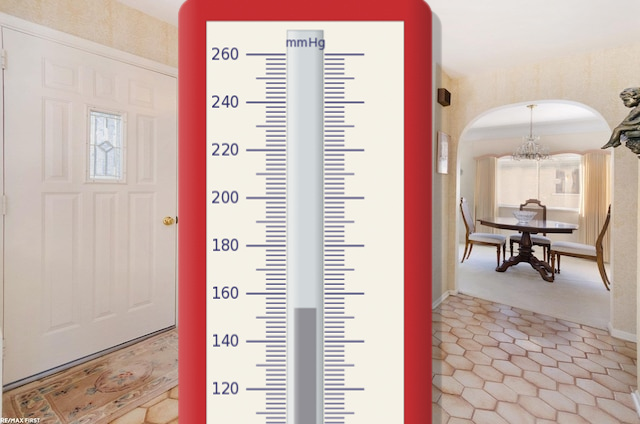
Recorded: value=154 unit=mmHg
